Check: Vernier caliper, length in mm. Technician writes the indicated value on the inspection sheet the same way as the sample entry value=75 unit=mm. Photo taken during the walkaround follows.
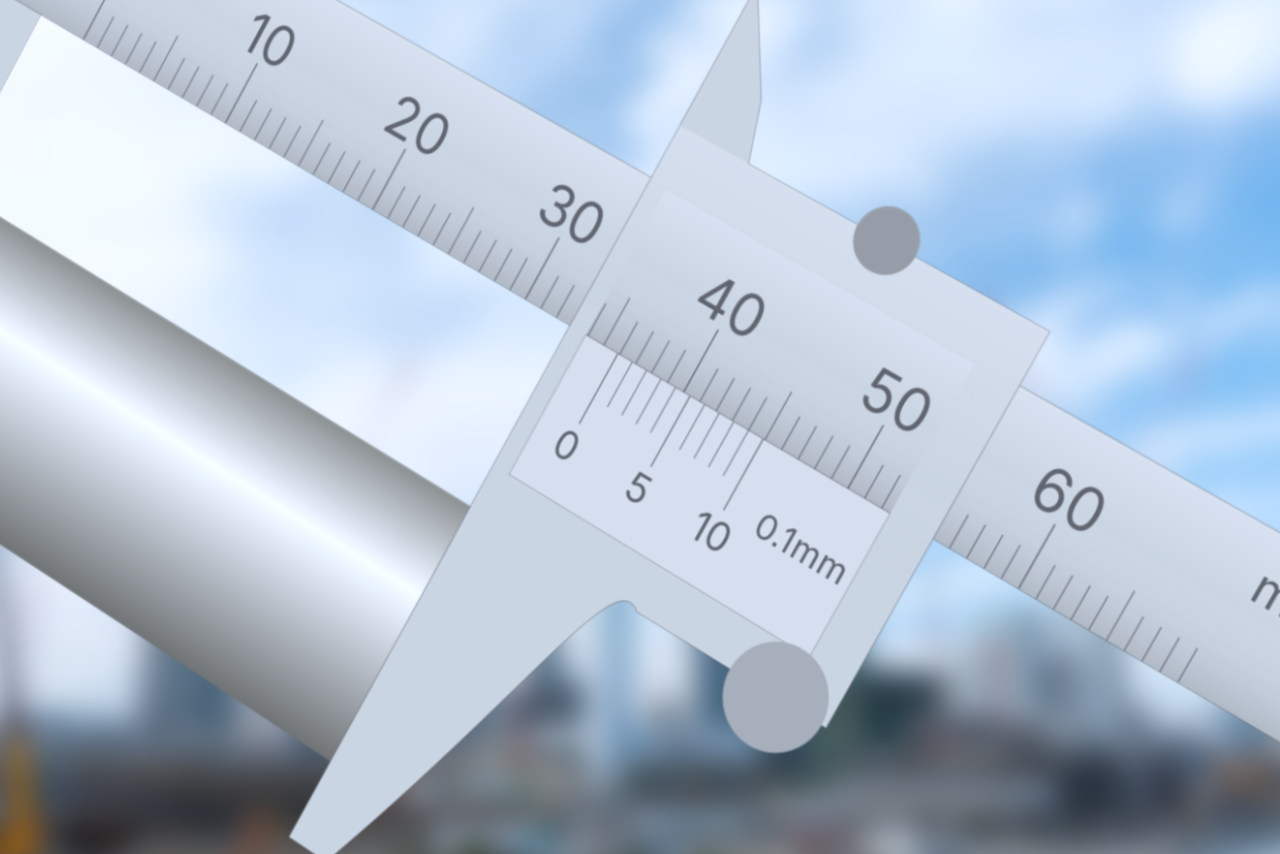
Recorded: value=35.9 unit=mm
